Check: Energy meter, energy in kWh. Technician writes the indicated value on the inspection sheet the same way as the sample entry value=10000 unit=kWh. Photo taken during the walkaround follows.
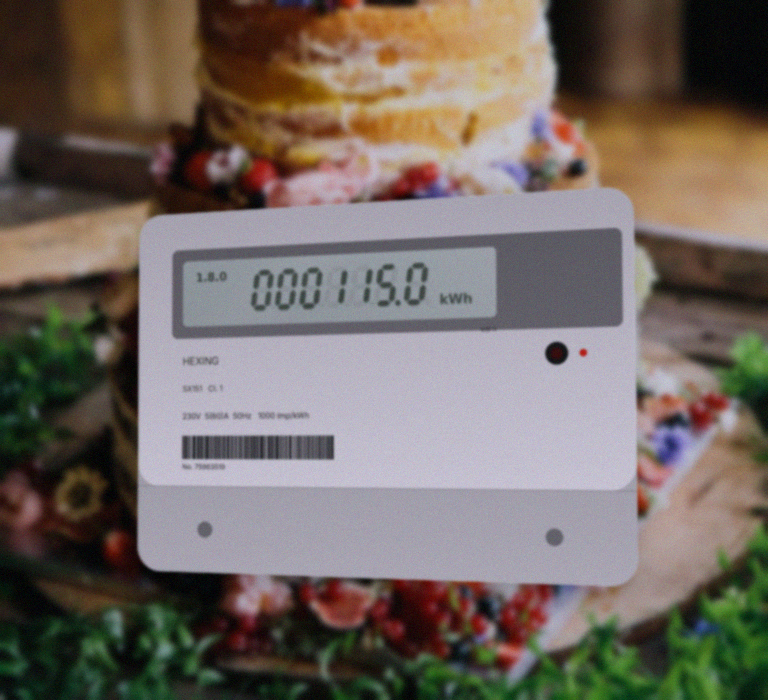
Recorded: value=115.0 unit=kWh
